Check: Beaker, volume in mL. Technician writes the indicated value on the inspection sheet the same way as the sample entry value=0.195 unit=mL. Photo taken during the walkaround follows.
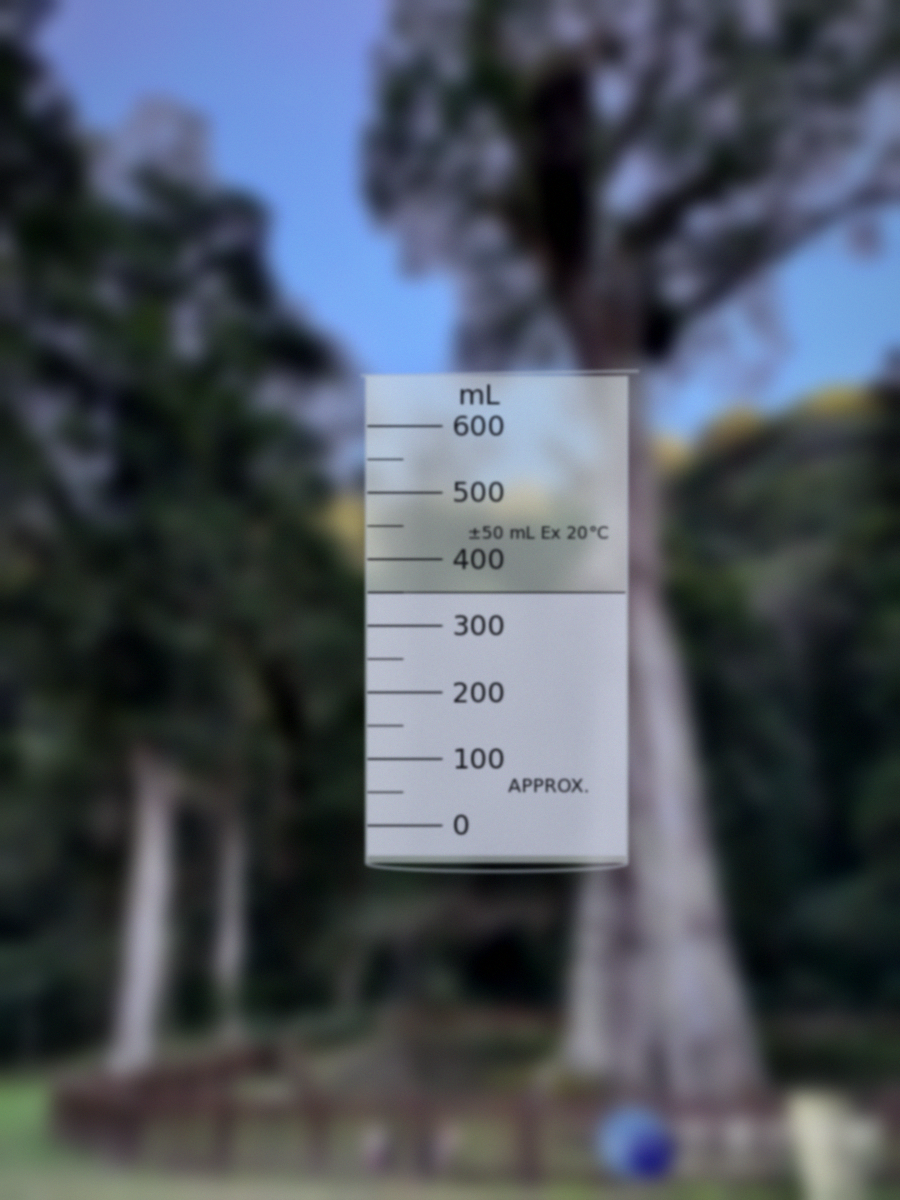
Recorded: value=350 unit=mL
